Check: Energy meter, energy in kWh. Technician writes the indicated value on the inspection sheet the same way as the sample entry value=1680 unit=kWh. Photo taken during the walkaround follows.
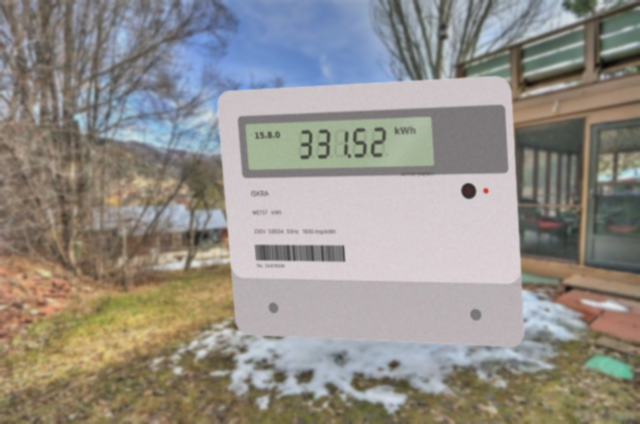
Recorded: value=331.52 unit=kWh
